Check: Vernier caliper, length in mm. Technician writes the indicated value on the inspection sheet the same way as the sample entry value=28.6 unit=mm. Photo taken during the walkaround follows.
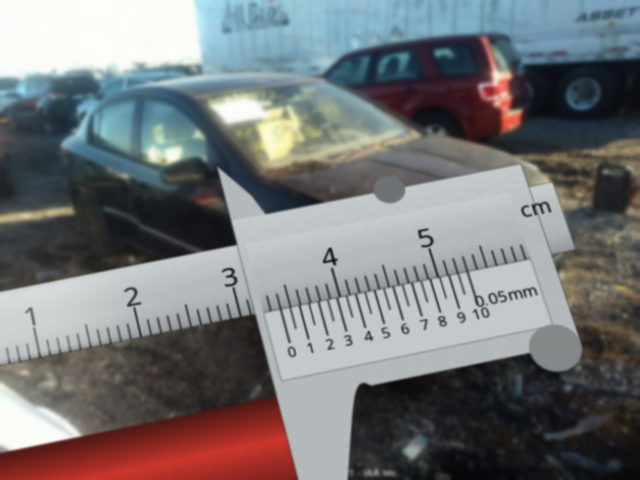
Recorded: value=34.0 unit=mm
